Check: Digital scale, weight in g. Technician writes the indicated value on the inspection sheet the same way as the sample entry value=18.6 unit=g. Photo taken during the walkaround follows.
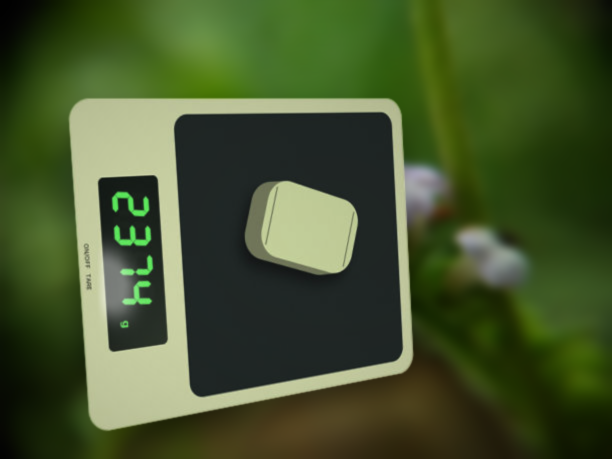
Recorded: value=2374 unit=g
